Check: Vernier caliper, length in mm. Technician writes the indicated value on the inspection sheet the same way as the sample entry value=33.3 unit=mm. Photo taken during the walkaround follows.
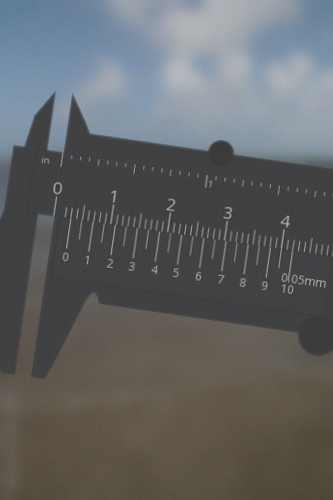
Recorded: value=3.0 unit=mm
